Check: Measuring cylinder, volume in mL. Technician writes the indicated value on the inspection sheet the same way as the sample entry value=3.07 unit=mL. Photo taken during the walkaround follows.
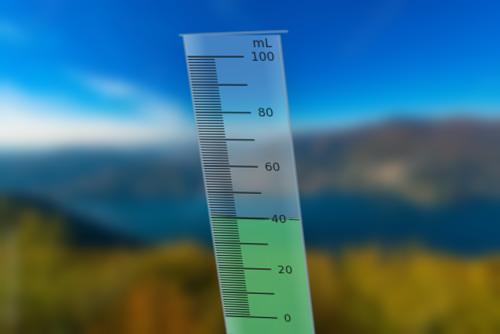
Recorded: value=40 unit=mL
